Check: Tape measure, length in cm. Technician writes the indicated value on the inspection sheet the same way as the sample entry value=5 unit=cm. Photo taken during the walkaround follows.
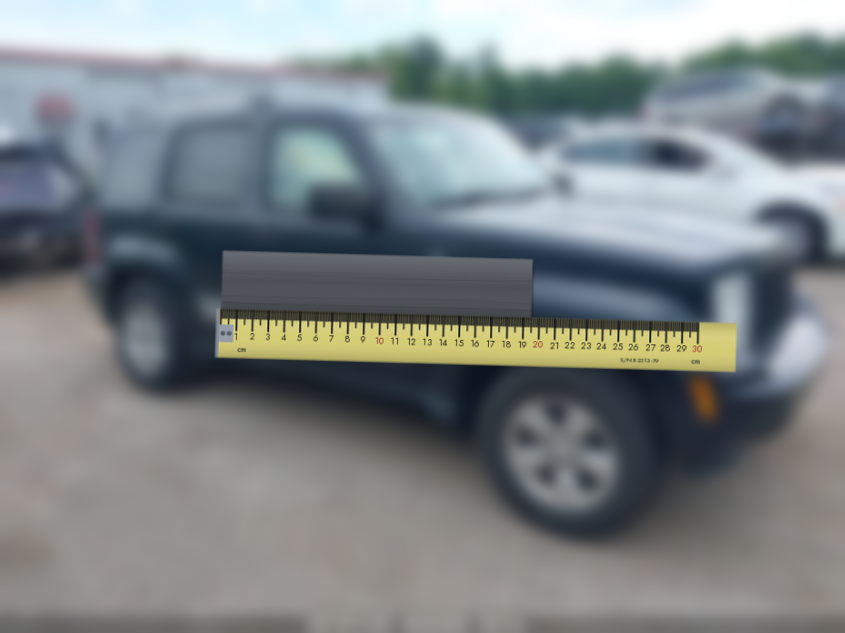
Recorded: value=19.5 unit=cm
